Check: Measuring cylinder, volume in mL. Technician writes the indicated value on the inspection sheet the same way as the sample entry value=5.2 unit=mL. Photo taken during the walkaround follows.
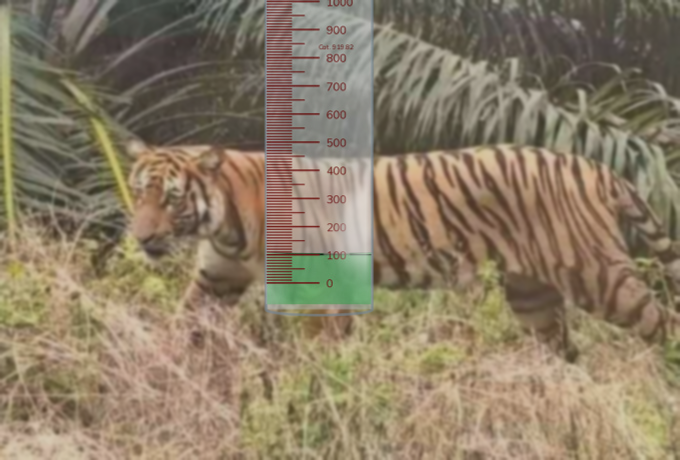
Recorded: value=100 unit=mL
